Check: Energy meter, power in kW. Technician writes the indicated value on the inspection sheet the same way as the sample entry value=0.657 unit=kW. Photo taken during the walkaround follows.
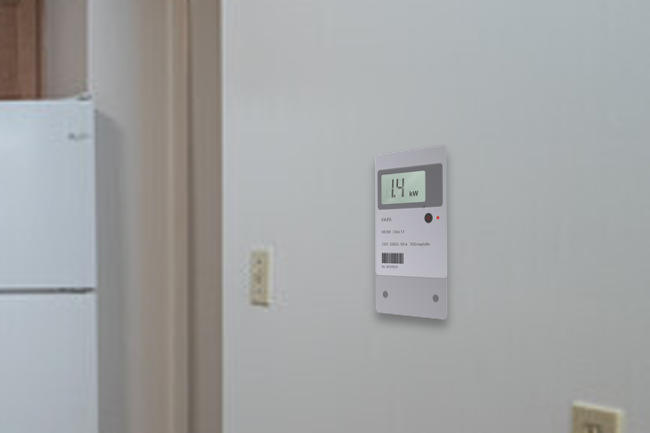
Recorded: value=1.4 unit=kW
